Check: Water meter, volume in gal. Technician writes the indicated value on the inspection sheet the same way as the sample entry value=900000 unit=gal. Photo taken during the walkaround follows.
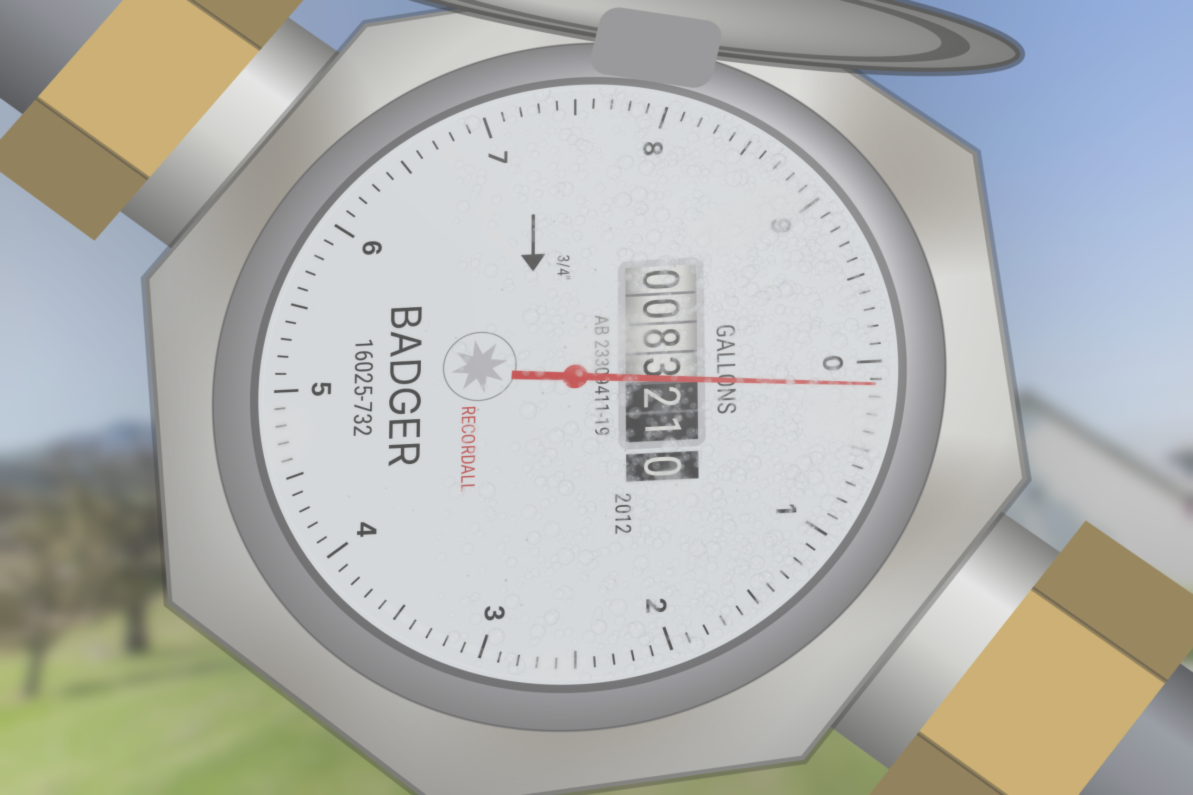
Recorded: value=83210.1 unit=gal
